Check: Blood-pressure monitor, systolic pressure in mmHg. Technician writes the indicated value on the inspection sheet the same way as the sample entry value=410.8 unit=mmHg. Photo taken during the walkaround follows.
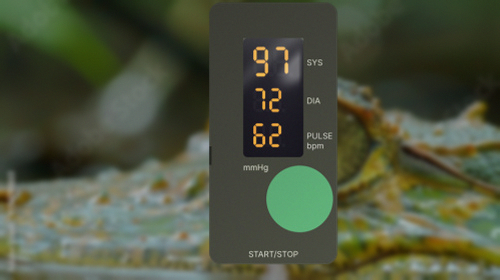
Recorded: value=97 unit=mmHg
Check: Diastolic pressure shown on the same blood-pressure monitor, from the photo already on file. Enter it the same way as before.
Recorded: value=72 unit=mmHg
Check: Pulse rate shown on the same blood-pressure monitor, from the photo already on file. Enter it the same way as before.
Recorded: value=62 unit=bpm
